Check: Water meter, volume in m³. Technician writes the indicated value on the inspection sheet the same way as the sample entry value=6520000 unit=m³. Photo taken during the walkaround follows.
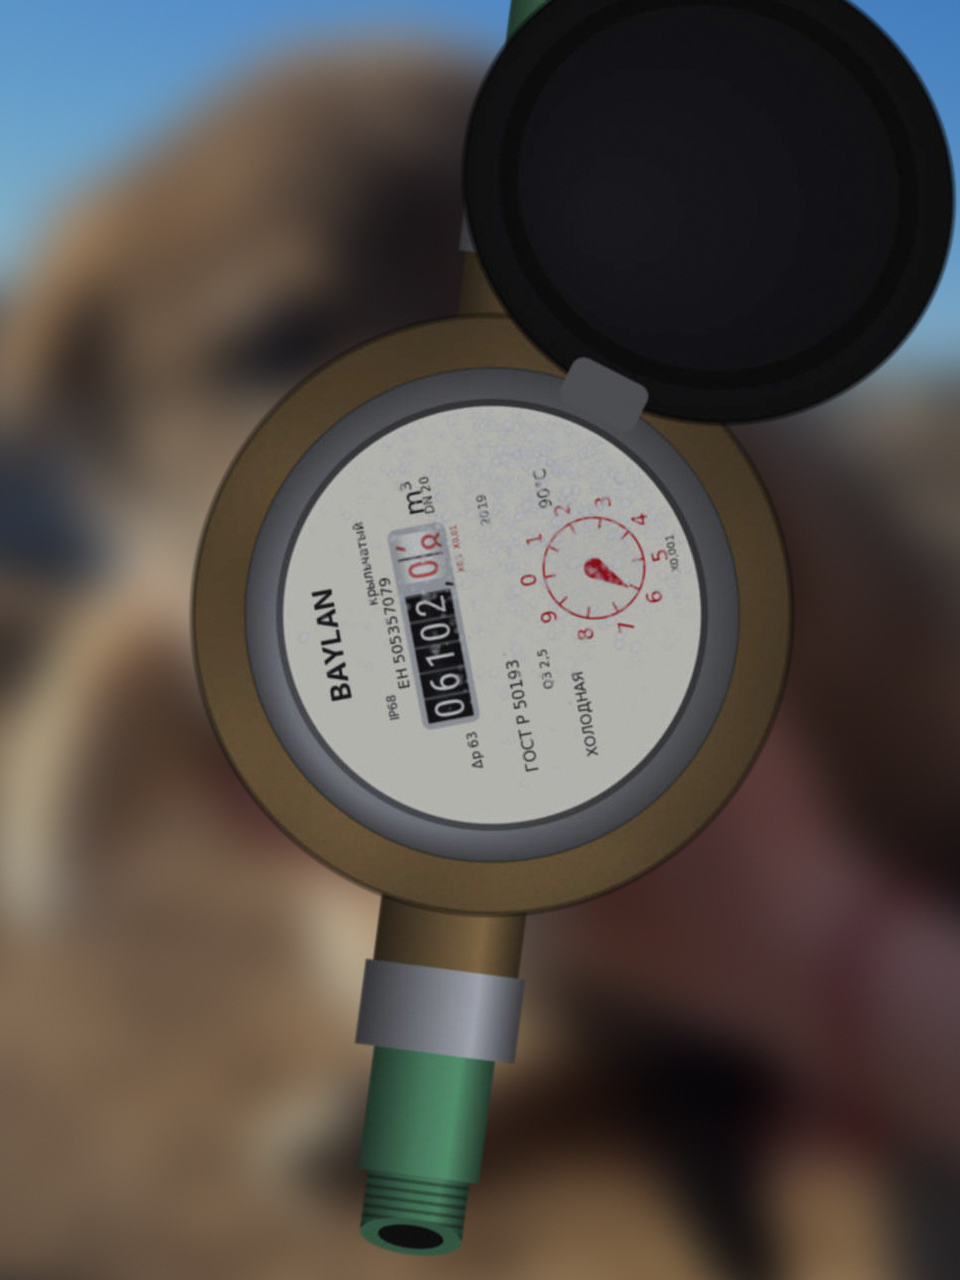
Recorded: value=6102.076 unit=m³
